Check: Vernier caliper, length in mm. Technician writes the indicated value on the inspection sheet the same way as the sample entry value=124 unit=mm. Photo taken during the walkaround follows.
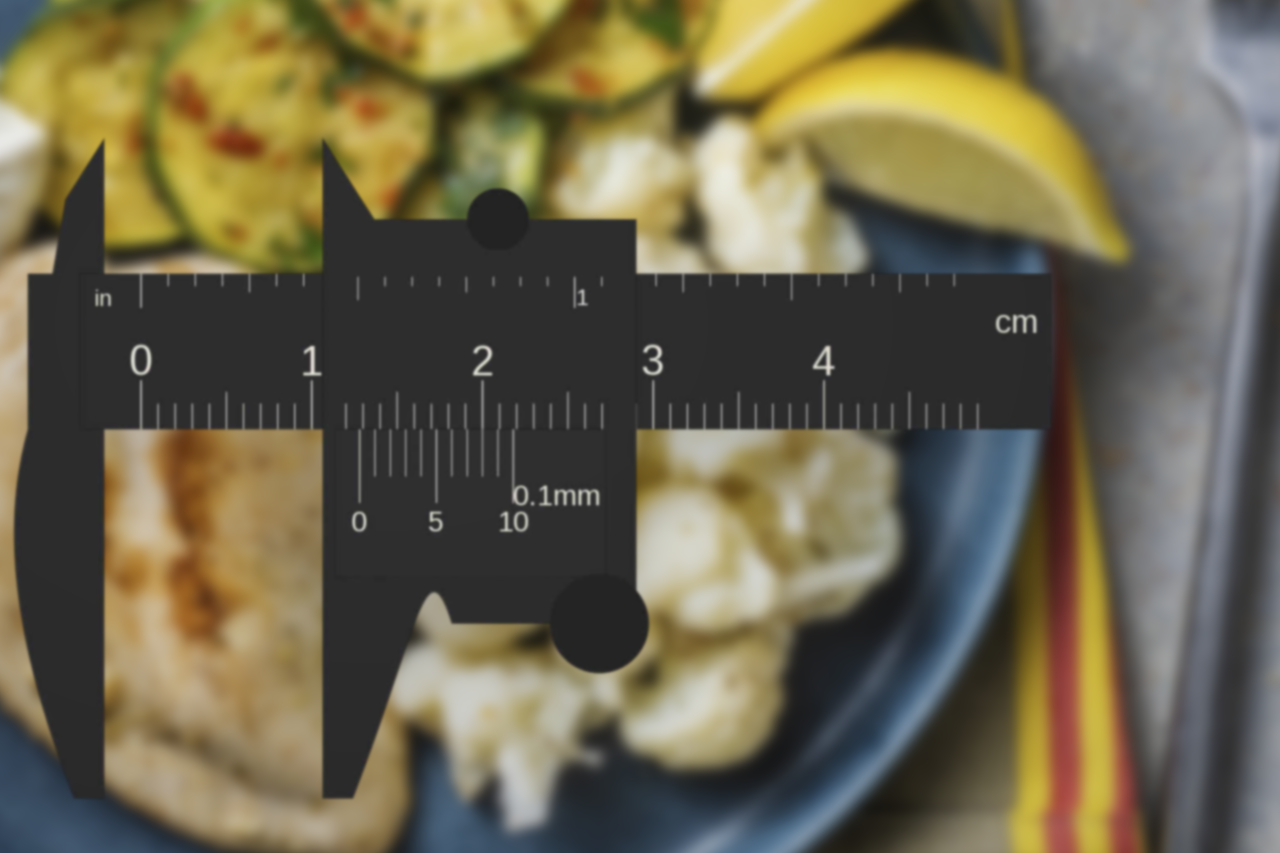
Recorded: value=12.8 unit=mm
